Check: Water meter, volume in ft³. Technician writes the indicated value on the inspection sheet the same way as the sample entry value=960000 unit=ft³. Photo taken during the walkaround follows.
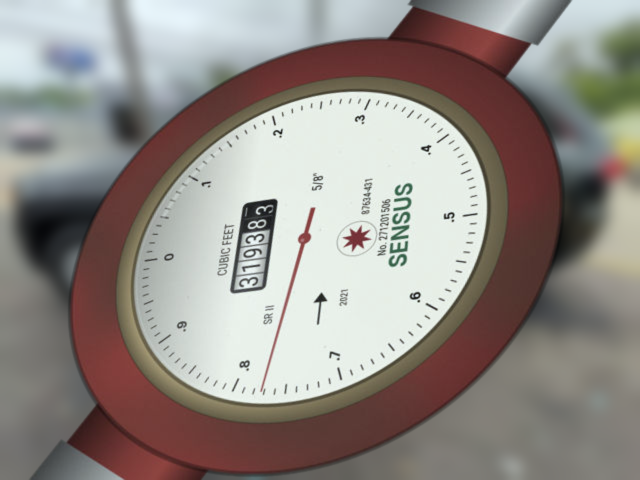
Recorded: value=319382.77 unit=ft³
